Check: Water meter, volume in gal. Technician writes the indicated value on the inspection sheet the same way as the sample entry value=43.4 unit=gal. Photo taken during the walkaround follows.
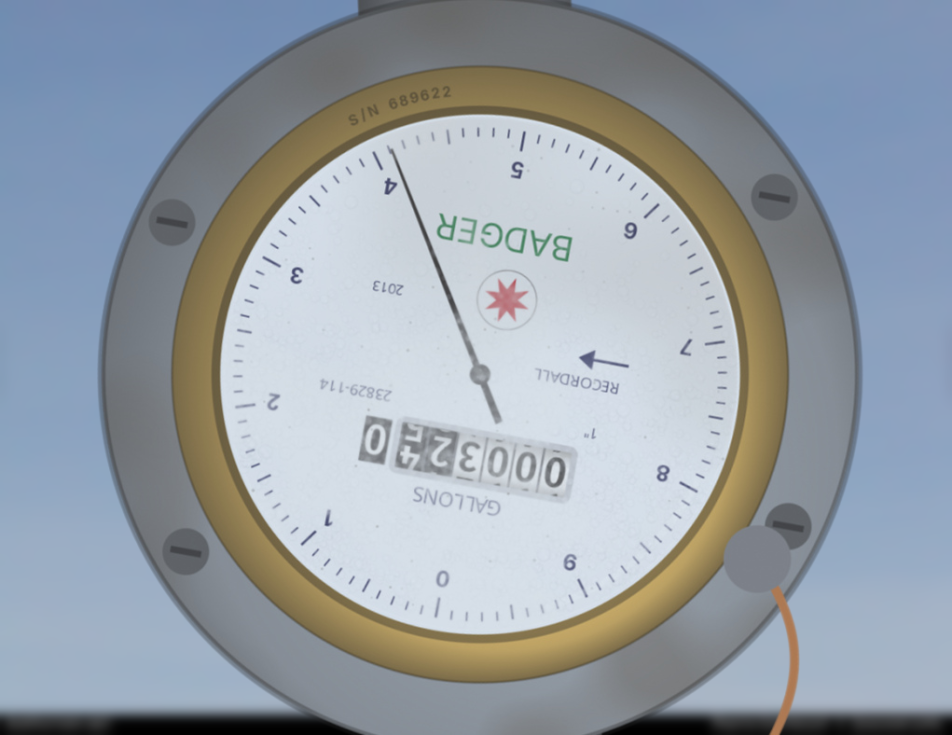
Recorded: value=3244.1 unit=gal
